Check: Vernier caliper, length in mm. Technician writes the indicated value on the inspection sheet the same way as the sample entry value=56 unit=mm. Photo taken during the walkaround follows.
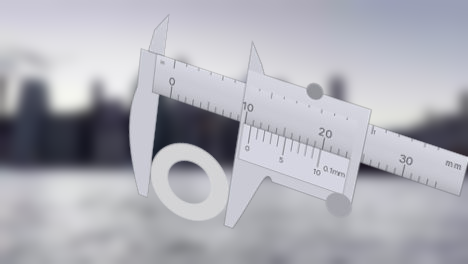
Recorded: value=10.8 unit=mm
